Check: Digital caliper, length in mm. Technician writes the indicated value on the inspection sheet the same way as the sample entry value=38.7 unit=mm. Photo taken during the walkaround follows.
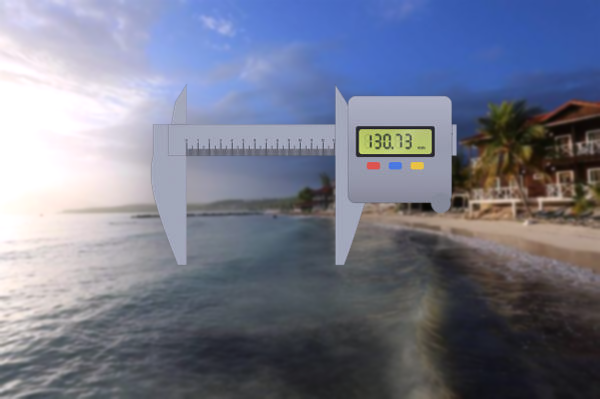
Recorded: value=130.73 unit=mm
